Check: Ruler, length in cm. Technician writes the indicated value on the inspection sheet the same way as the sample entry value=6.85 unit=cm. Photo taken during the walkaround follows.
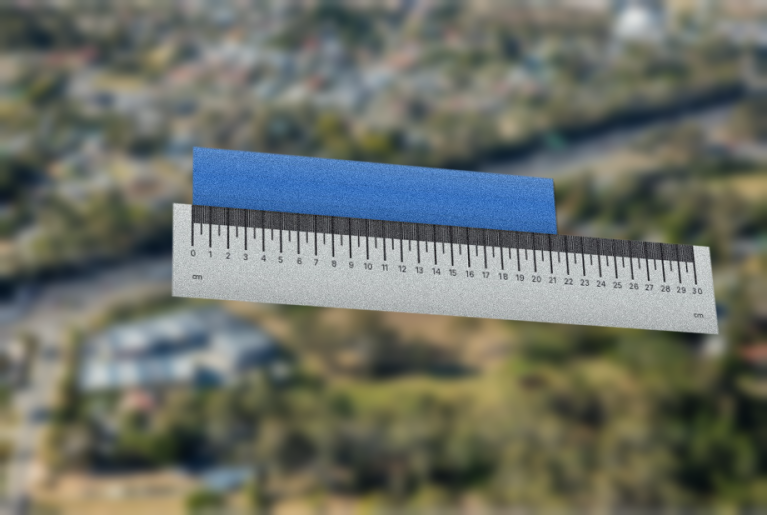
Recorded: value=21.5 unit=cm
